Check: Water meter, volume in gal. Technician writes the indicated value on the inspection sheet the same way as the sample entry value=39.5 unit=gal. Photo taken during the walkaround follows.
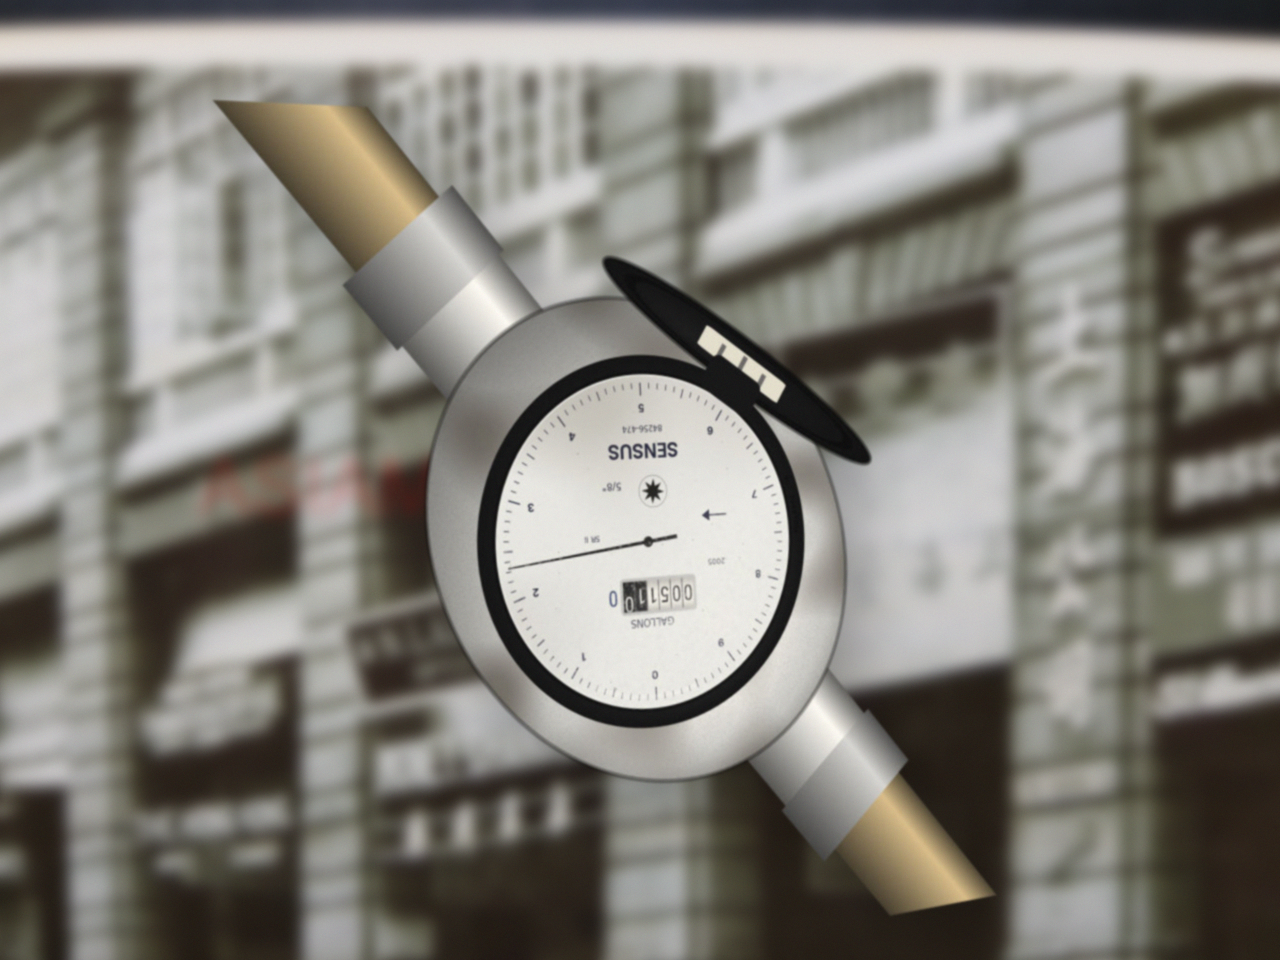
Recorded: value=51102.3 unit=gal
